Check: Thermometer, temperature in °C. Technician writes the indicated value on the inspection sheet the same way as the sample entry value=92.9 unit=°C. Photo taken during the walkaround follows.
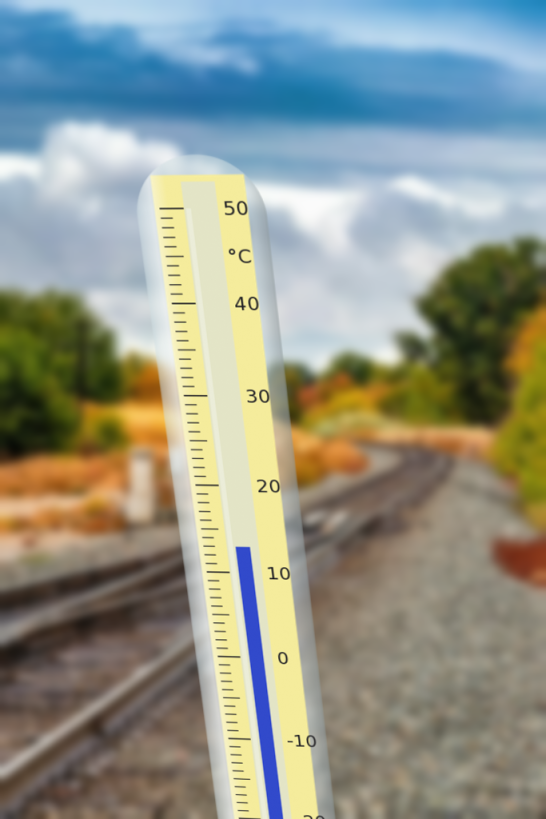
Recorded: value=13 unit=°C
